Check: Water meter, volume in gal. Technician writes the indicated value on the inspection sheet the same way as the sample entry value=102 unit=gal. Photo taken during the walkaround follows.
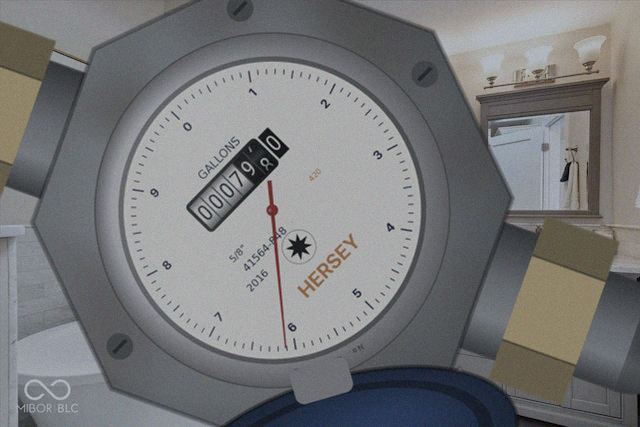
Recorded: value=7976.1 unit=gal
